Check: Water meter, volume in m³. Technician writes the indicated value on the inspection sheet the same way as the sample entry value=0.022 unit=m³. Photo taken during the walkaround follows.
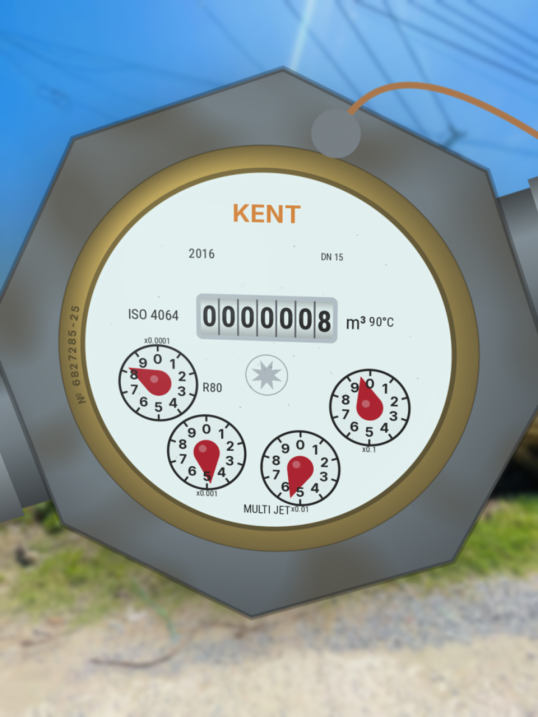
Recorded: value=7.9548 unit=m³
